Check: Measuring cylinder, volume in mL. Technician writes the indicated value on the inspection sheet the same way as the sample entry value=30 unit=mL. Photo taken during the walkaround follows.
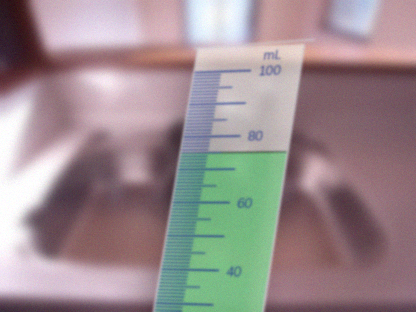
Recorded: value=75 unit=mL
